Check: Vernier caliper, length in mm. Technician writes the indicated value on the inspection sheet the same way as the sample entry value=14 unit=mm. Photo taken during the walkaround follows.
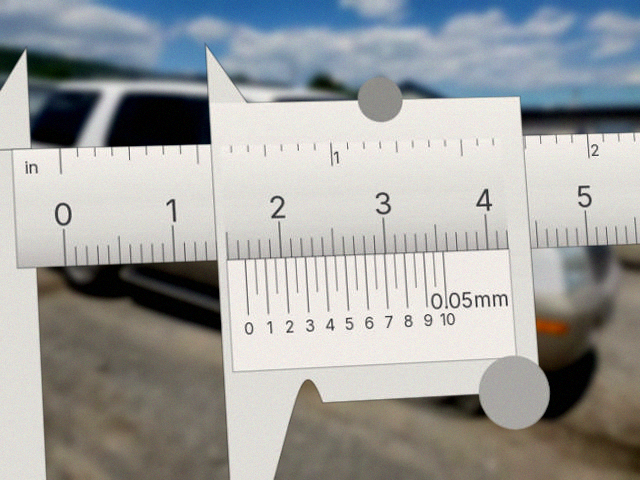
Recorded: value=16.6 unit=mm
